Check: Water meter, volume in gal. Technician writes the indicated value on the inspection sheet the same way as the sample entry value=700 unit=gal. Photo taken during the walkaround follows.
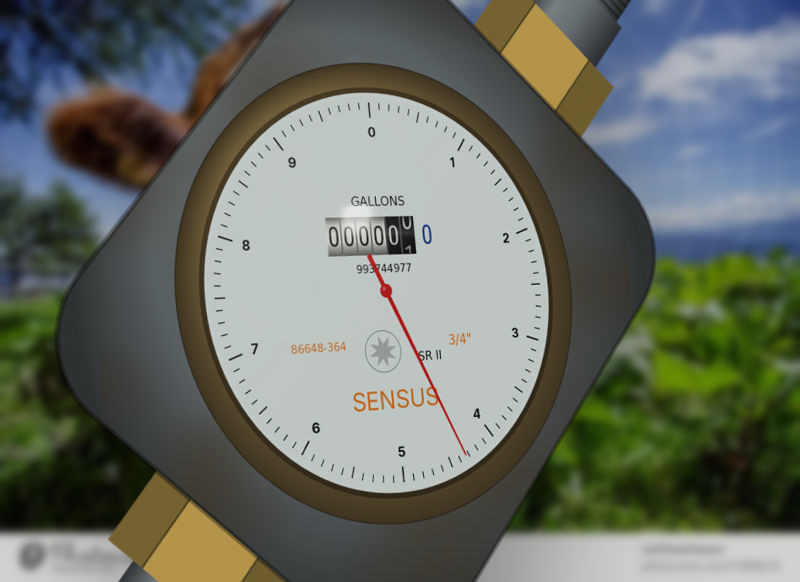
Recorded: value=4.3 unit=gal
